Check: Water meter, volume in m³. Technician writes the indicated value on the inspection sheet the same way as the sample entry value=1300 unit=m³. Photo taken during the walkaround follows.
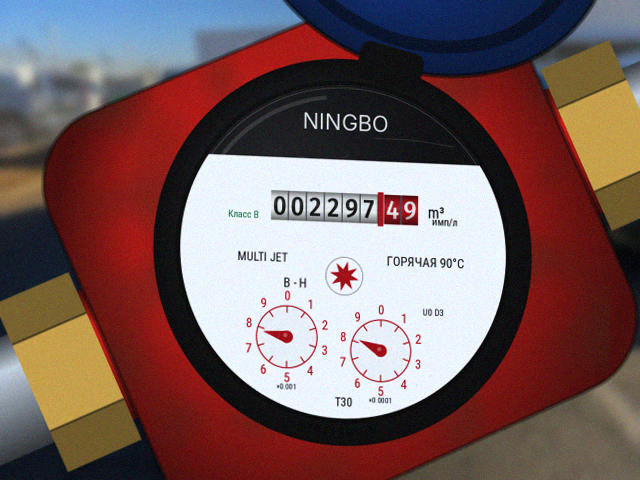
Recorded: value=2297.4978 unit=m³
